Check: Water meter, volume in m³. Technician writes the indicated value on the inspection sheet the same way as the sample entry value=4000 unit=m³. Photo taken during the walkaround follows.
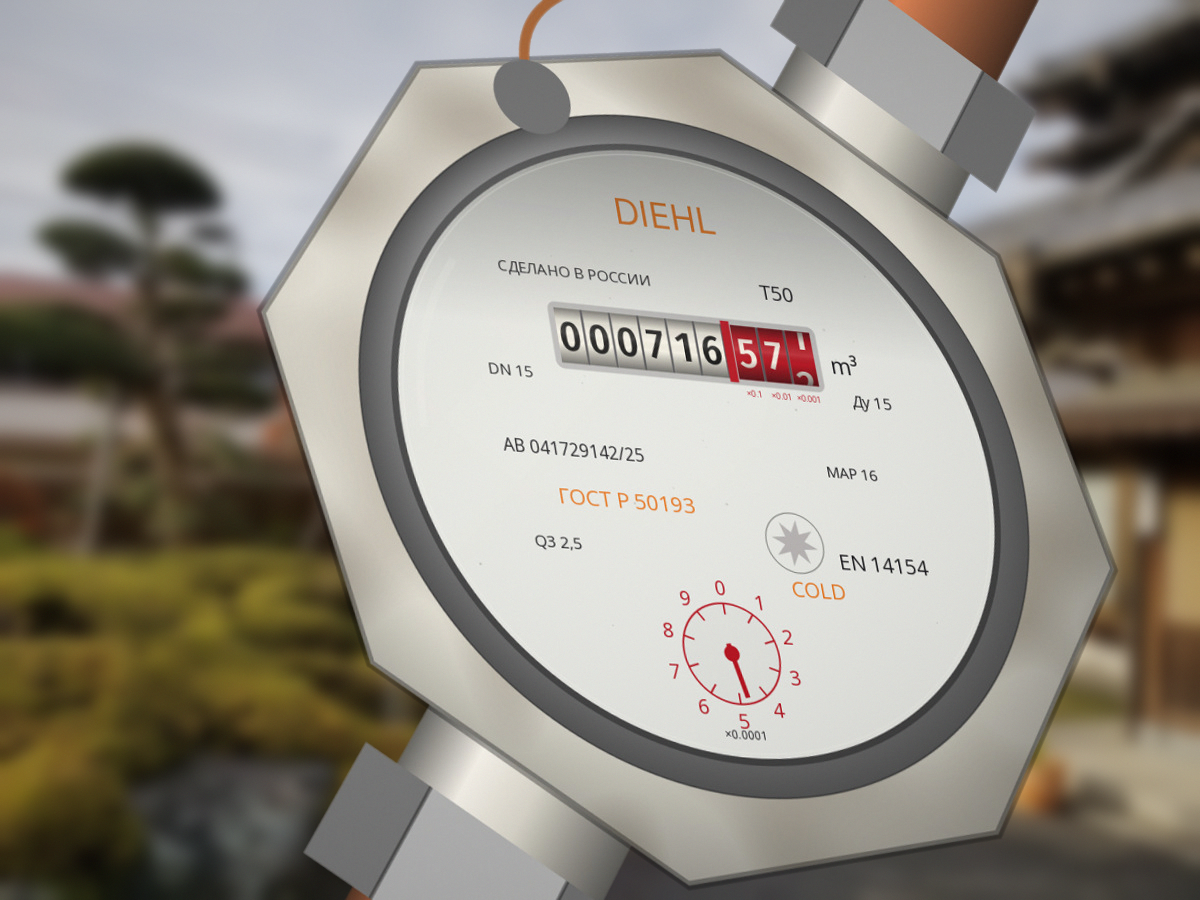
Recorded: value=716.5714 unit=m³
